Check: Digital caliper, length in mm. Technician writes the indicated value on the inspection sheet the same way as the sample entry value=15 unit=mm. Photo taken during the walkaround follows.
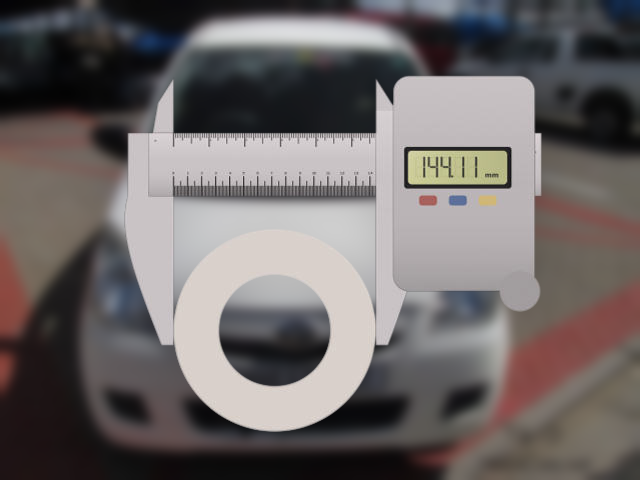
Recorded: value=144.11 unit=mm
